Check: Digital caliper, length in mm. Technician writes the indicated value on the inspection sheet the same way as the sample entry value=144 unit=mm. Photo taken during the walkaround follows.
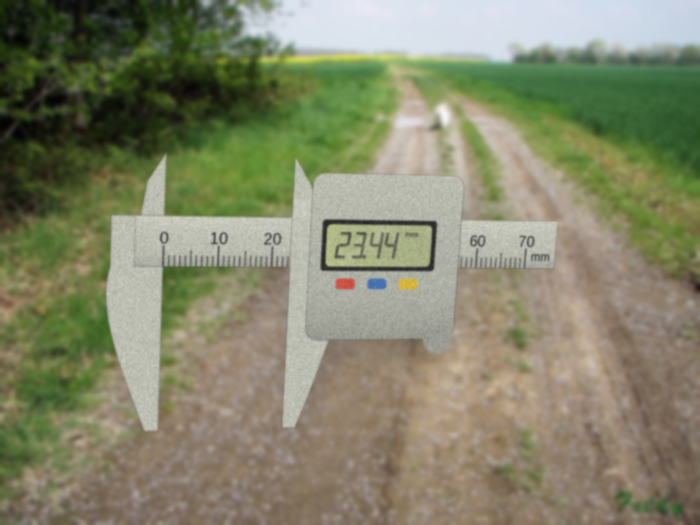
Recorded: value=23.44 unit=mm
